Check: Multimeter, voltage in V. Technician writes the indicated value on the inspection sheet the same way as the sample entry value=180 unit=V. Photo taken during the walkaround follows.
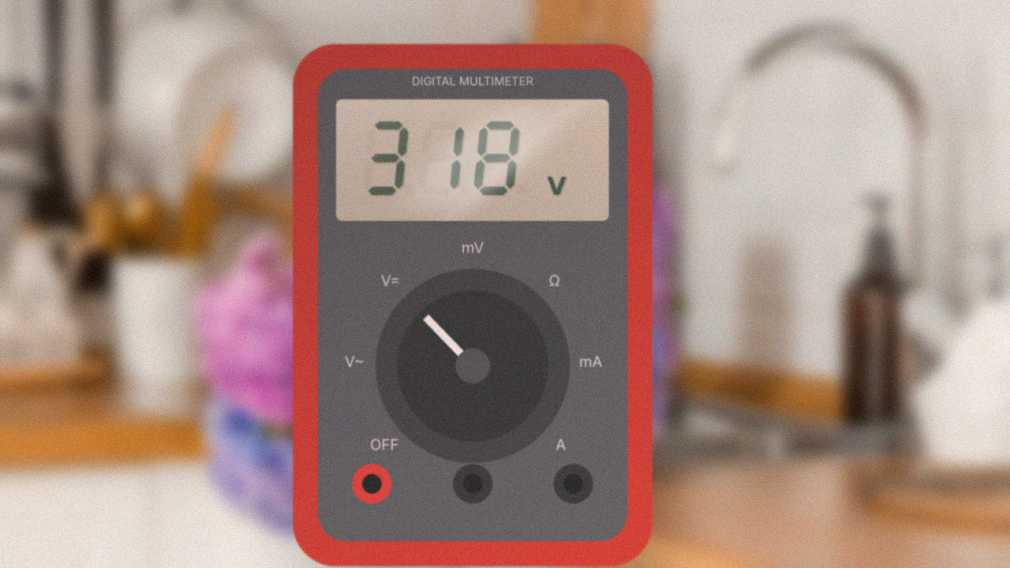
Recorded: value=318 unit=V
